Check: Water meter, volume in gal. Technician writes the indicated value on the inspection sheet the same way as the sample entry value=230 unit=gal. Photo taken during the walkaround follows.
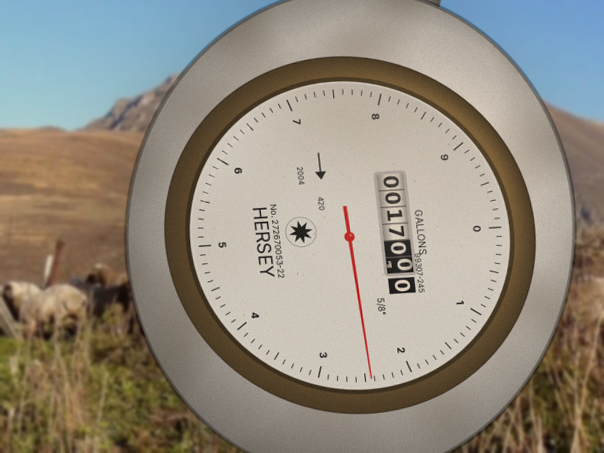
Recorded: value=17002.4 unit=gal
